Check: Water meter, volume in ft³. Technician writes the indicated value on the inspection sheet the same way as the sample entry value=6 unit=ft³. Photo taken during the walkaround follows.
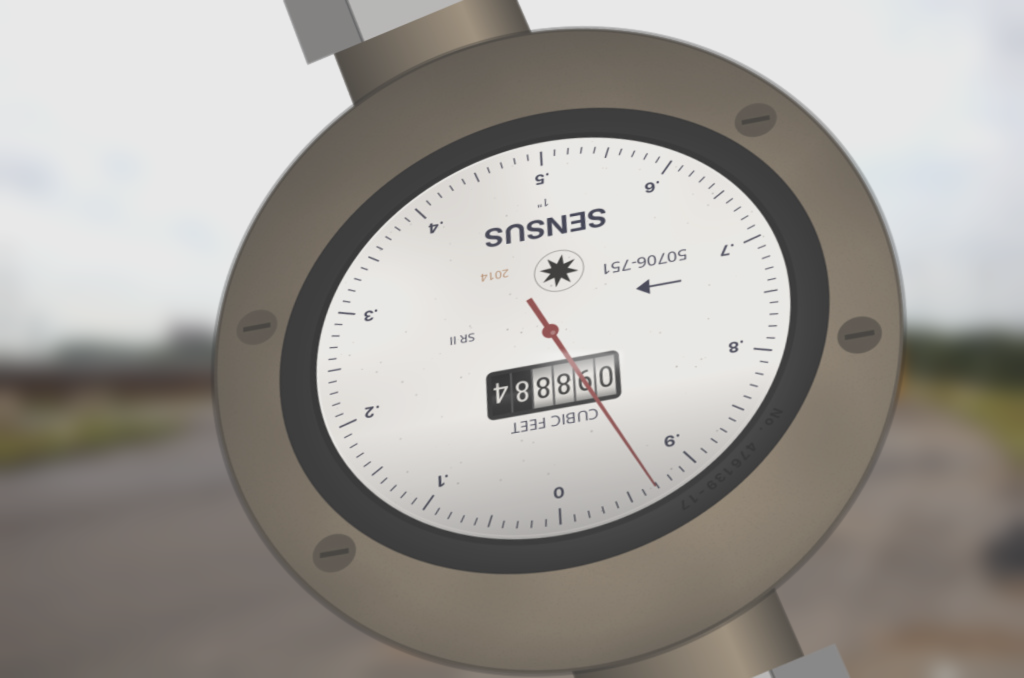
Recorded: value=98883.93 unit=ft³
